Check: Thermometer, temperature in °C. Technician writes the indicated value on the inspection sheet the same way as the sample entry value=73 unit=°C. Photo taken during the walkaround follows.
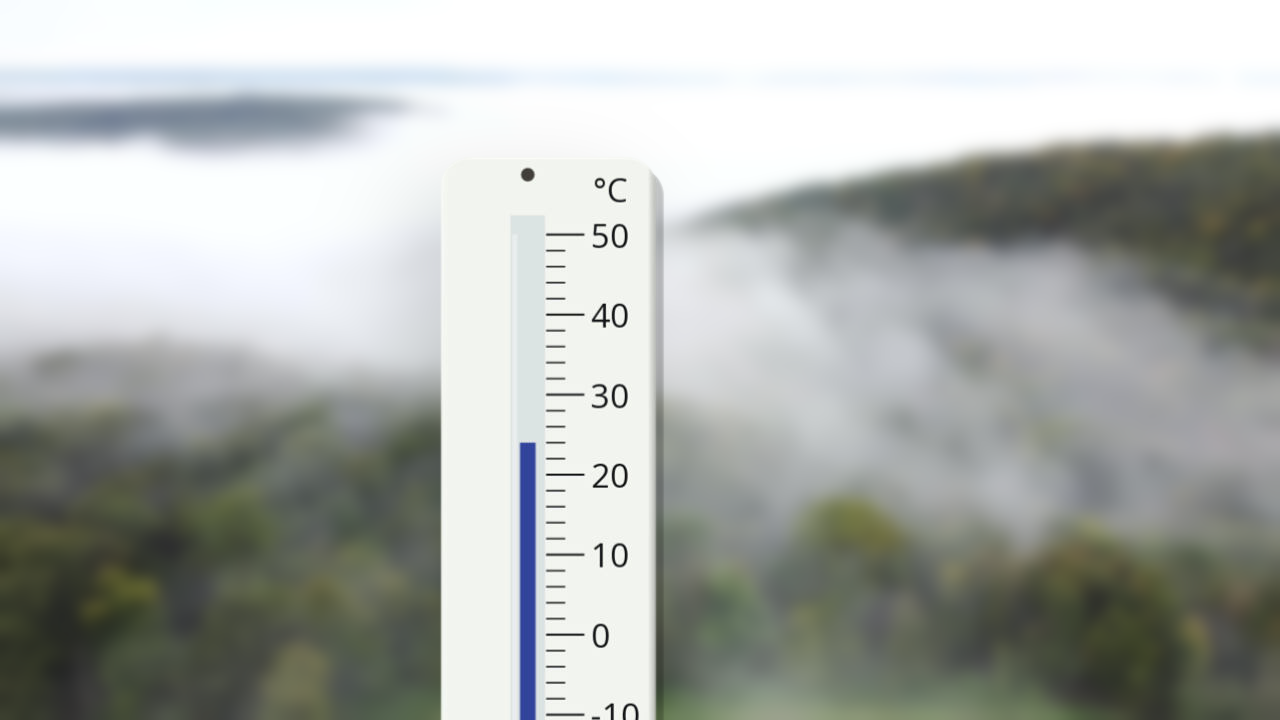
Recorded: value=24 unit=°C
